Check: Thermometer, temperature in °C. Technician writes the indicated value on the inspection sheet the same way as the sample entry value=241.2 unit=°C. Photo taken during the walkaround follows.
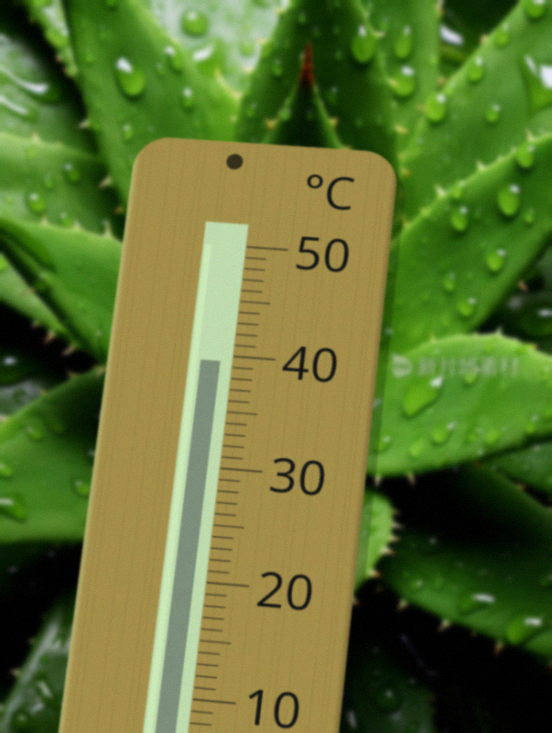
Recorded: value=39.5 unit=°C
